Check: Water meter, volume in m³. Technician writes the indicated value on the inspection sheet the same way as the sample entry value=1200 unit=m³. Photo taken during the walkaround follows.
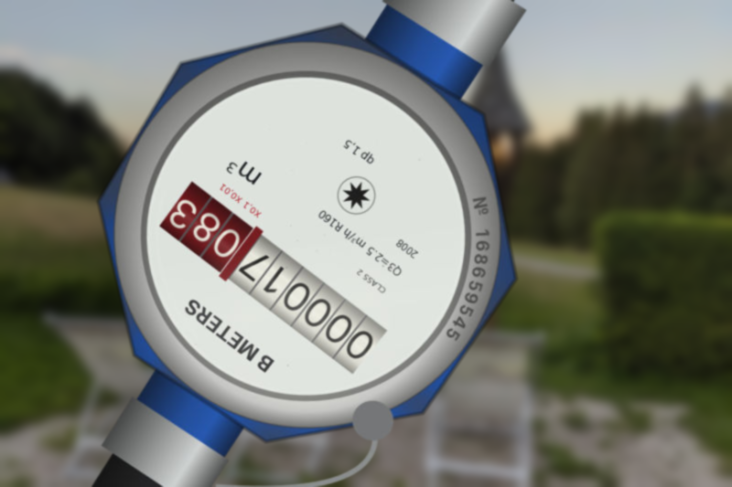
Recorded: value=17.083 unit=m³
